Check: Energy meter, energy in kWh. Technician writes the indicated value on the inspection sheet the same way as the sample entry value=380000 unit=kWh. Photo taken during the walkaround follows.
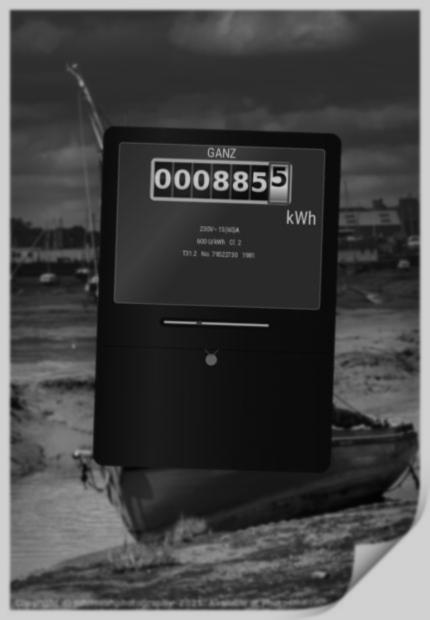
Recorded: value=885.5 unit=kWh
